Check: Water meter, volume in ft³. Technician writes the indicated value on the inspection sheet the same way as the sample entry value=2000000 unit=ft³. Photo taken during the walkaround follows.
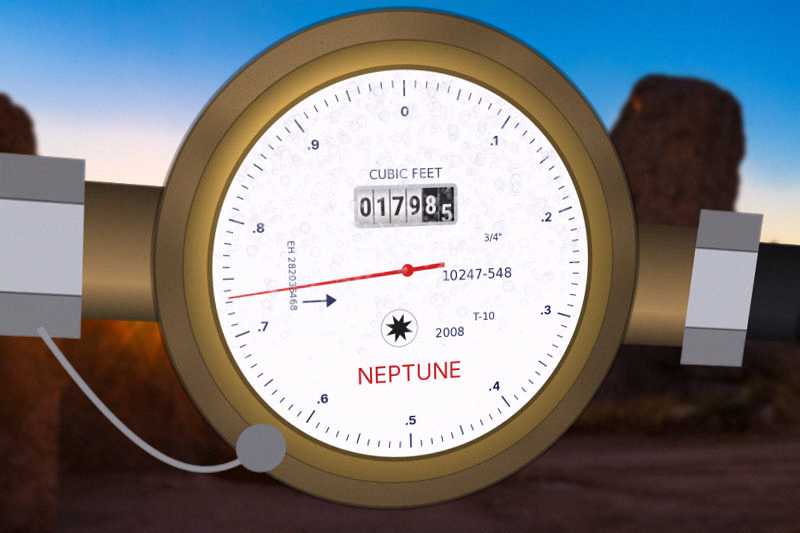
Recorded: value=17984.73 unit=ft³
